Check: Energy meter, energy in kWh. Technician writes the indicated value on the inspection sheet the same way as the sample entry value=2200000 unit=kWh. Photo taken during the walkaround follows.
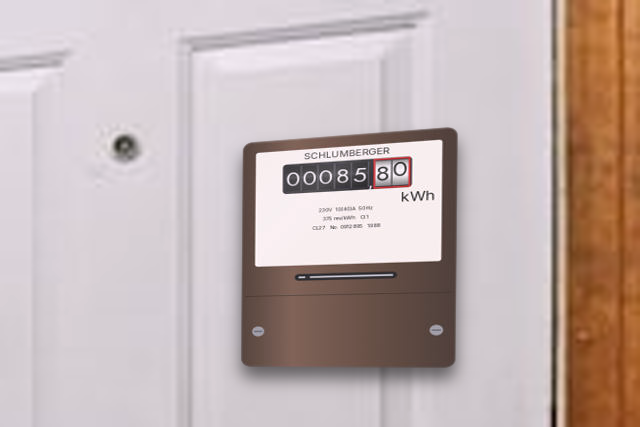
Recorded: value=85.80 unit=kWh
